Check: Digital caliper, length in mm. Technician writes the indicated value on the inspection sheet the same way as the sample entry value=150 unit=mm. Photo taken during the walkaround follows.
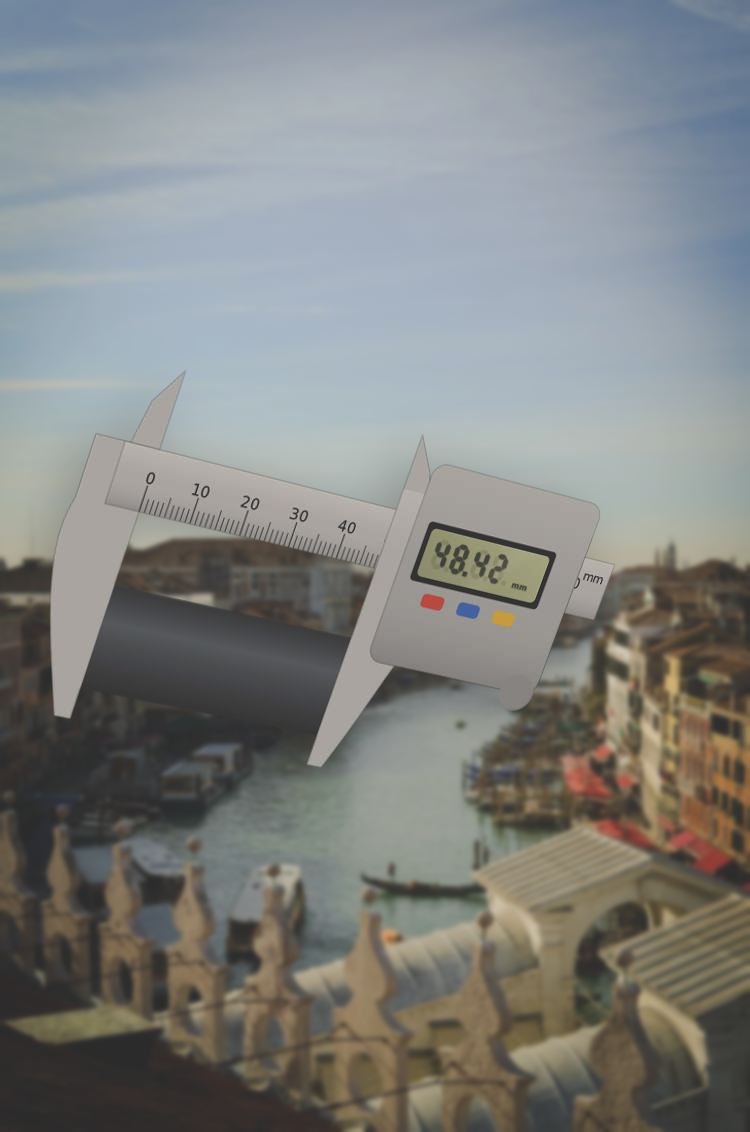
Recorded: value=48.42 unit=mm
